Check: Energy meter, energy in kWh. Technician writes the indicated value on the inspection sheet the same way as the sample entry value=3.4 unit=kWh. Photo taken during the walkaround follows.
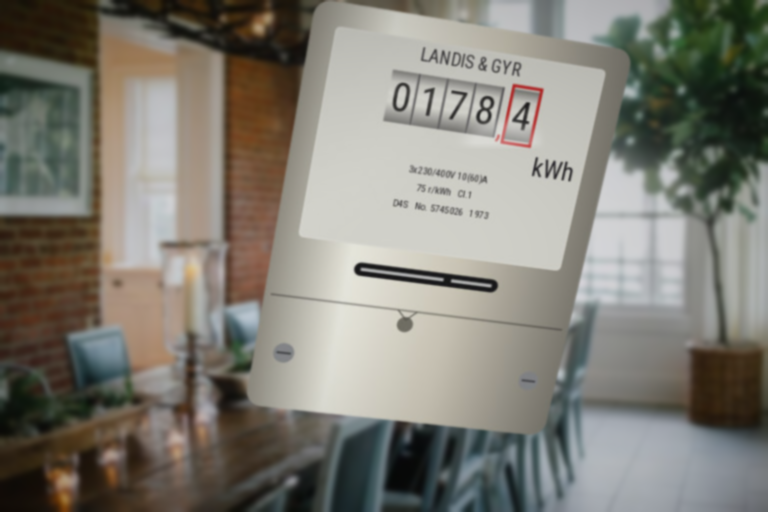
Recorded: value=178.4 unit=kWh
